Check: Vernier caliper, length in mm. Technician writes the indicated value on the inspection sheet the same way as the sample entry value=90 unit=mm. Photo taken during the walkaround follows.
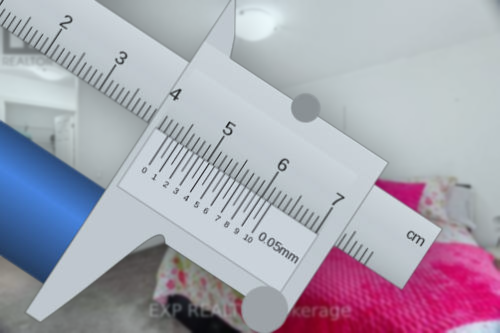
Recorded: value=42.8 unit=mm
